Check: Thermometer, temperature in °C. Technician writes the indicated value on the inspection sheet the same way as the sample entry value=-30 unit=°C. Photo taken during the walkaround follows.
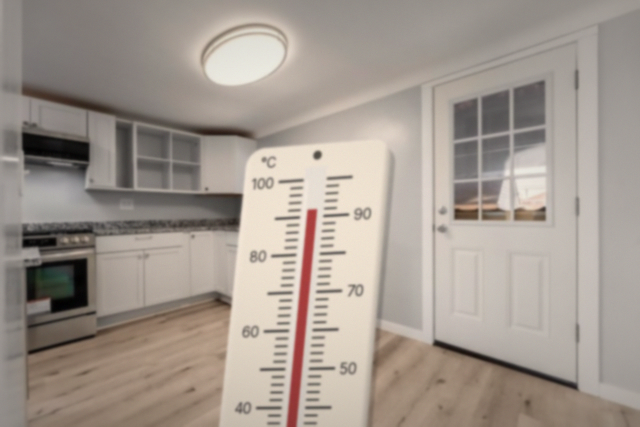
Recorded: value=92 unit=°C
